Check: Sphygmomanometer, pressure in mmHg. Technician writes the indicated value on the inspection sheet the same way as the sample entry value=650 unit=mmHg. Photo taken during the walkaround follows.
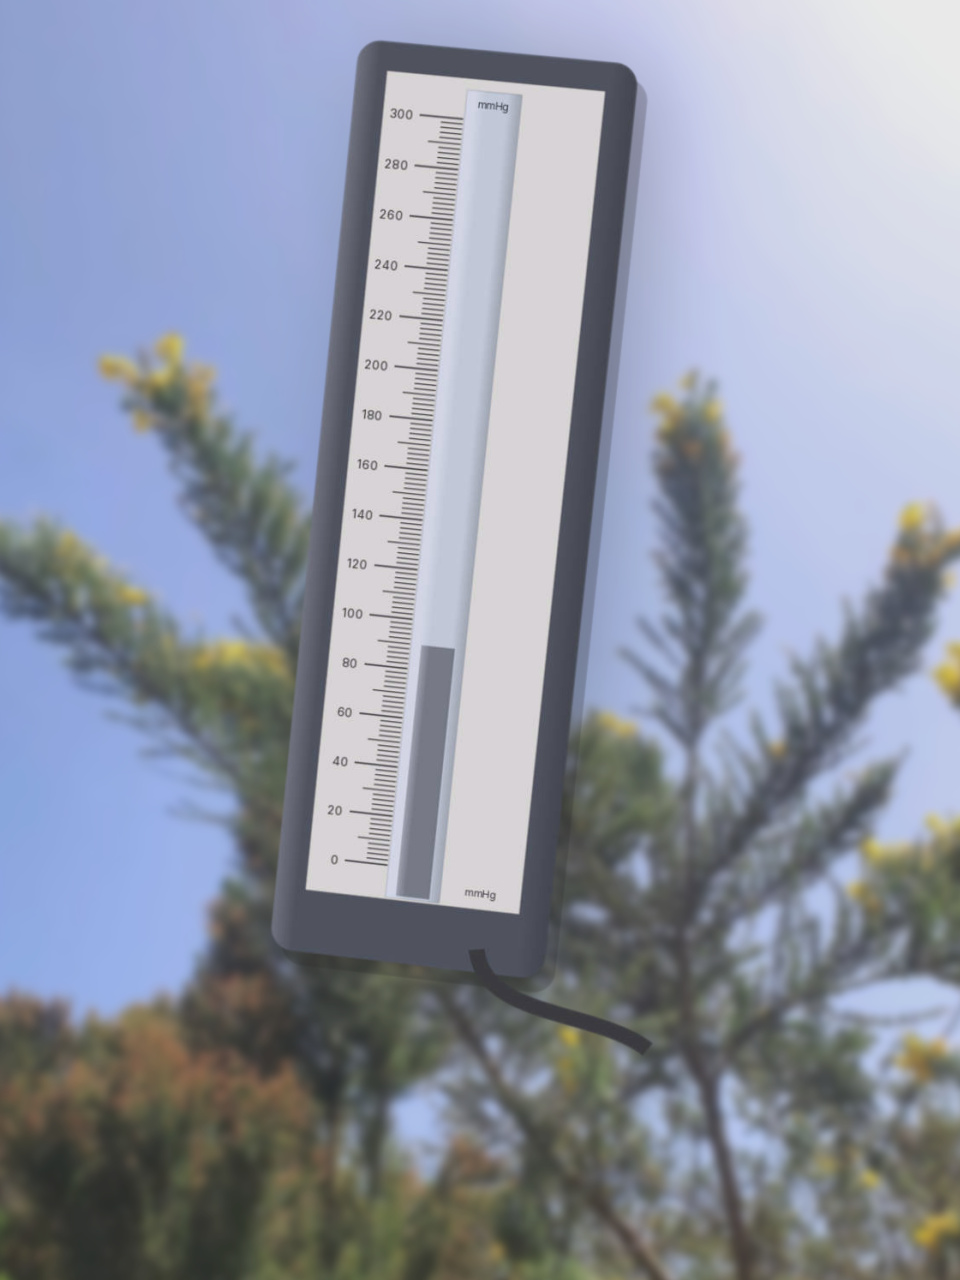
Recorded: value=90 unit=mmHg
